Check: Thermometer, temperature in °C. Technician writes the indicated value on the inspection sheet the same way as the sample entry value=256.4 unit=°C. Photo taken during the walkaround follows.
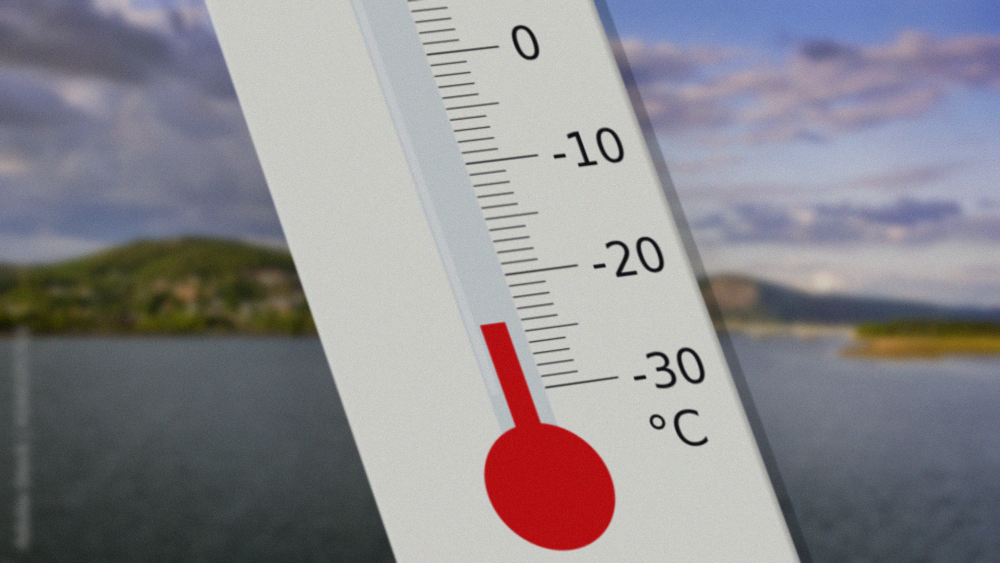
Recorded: value=-24 unit=°C
